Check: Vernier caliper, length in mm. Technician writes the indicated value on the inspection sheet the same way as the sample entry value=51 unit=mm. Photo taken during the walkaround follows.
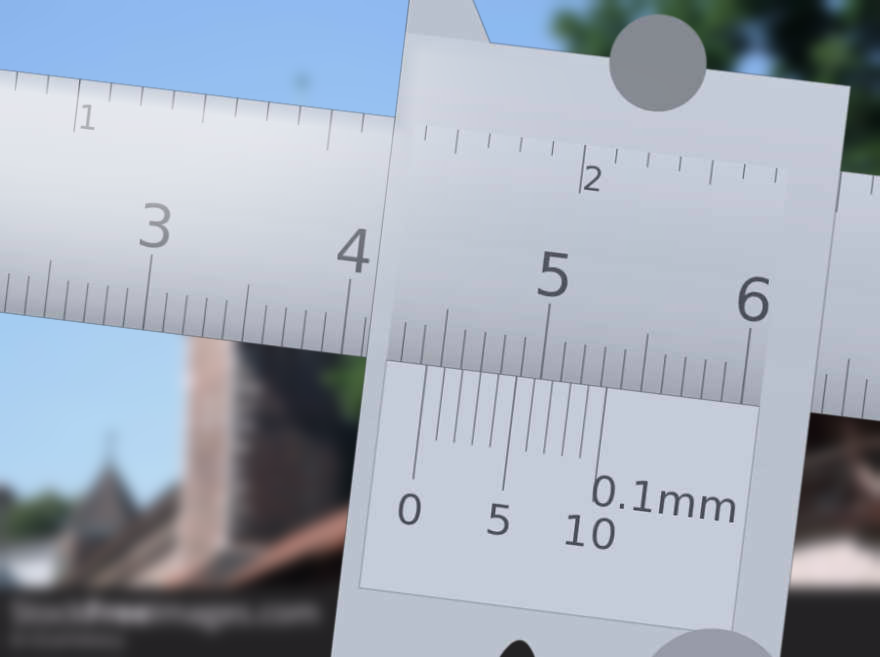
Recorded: value=44.3 unit=mm
